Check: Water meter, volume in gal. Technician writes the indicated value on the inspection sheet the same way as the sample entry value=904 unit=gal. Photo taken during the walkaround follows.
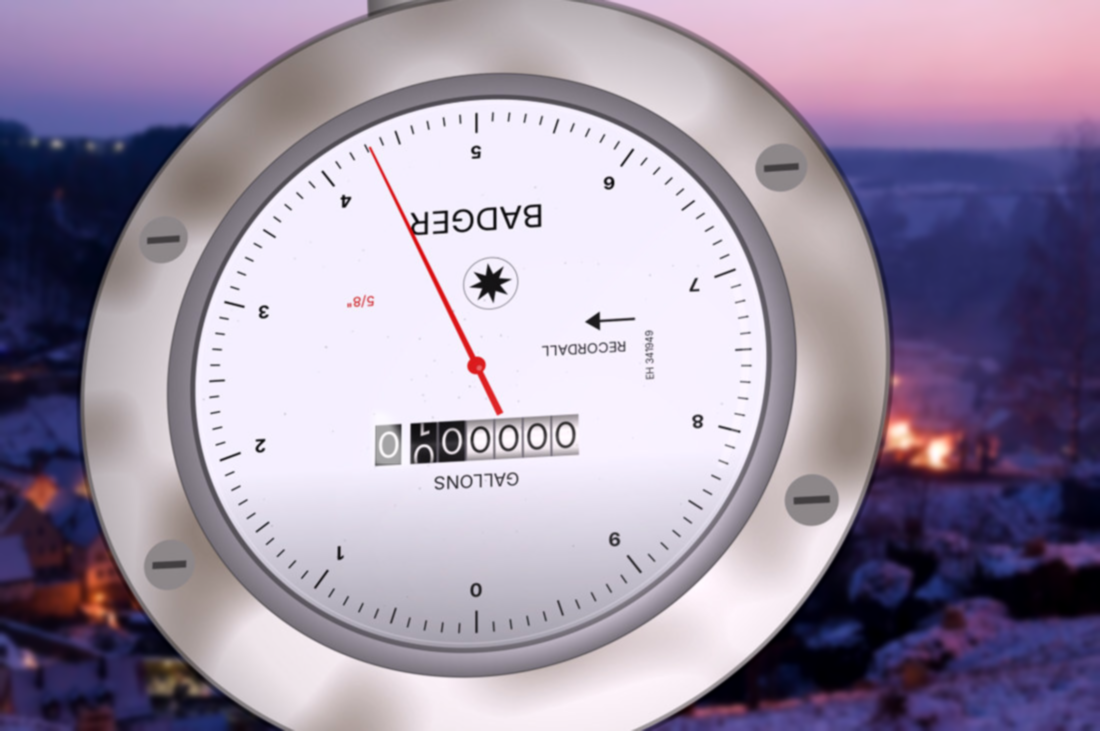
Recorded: value=4.3 unit=gal
